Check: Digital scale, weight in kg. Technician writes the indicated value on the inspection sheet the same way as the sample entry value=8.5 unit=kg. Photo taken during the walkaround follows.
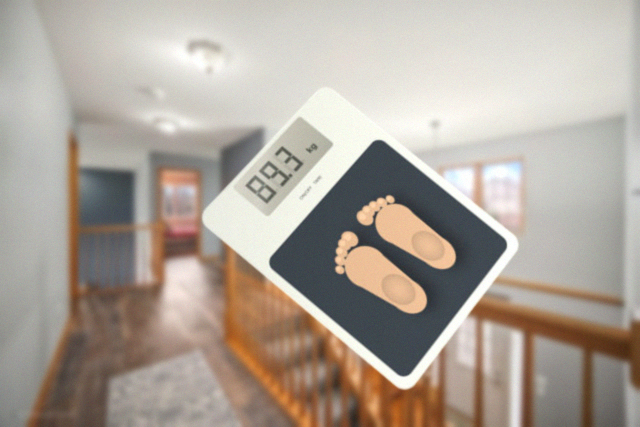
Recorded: value=89.3 unit=kg
